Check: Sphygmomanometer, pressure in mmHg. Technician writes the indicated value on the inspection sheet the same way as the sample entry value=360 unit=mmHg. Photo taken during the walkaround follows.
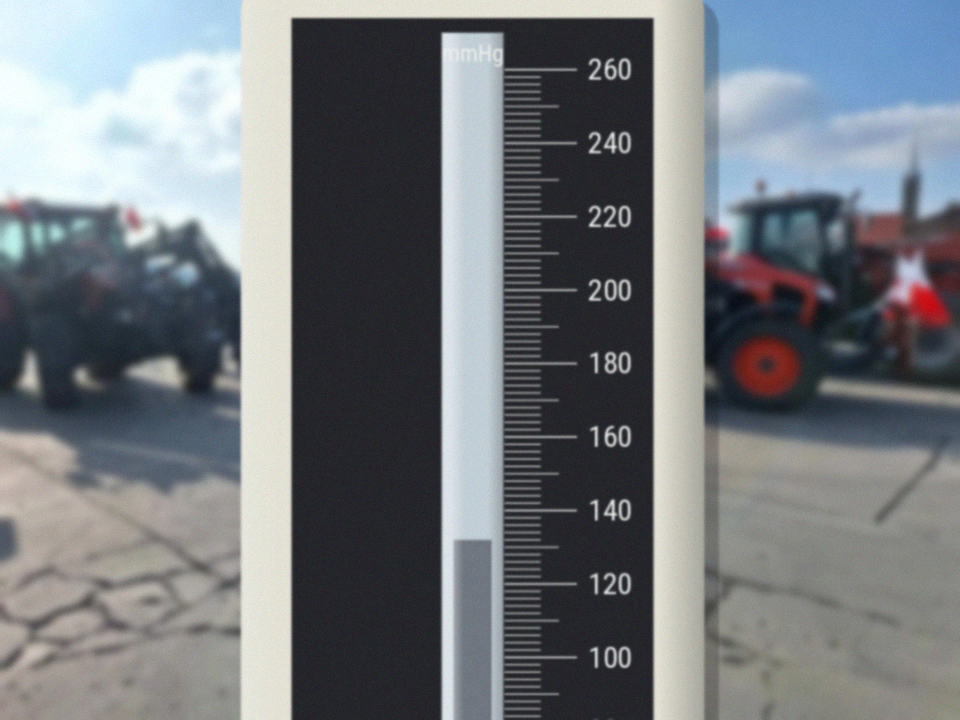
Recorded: value=132 unit=mmHg
